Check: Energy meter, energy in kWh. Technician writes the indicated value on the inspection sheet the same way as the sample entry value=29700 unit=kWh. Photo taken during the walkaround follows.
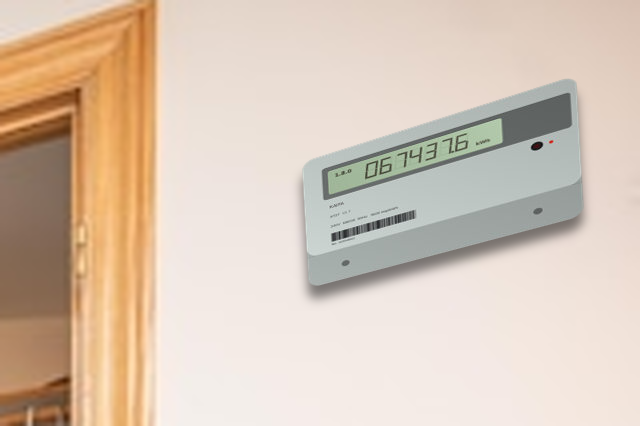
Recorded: value=67437.6 unit=kWh
